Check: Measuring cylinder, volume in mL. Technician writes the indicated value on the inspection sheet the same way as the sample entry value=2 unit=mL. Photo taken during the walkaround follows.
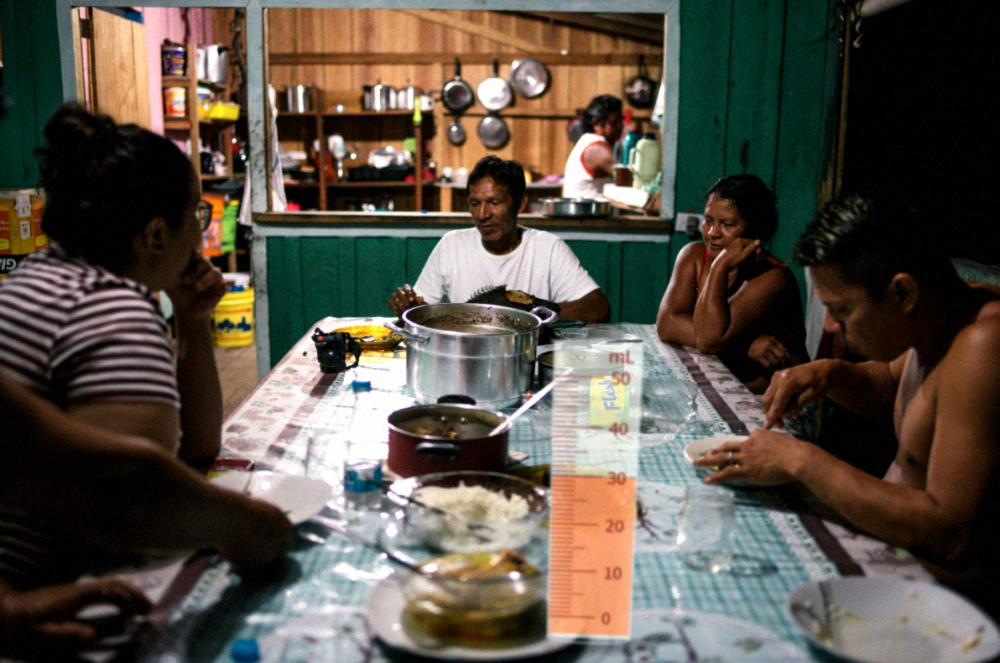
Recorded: value=30 unit=mL
